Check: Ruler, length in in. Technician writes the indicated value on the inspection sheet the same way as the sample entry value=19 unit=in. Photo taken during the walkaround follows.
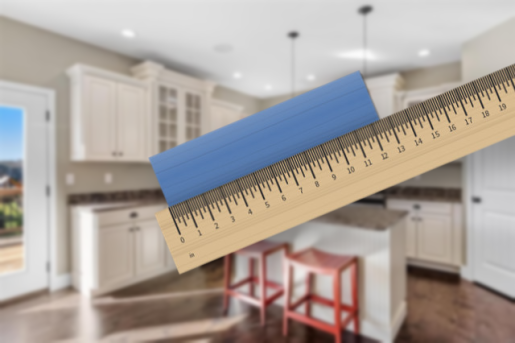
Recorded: value=12.5 unit=in
